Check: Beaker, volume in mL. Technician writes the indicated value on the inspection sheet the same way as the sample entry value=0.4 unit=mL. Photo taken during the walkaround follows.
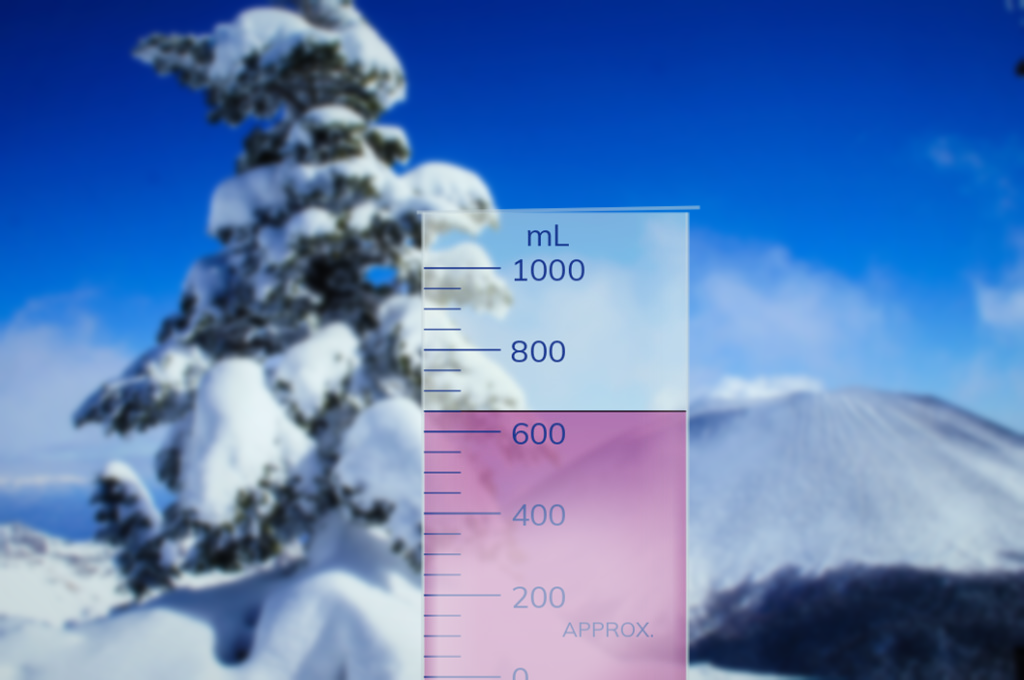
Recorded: value=650 unit=mL
